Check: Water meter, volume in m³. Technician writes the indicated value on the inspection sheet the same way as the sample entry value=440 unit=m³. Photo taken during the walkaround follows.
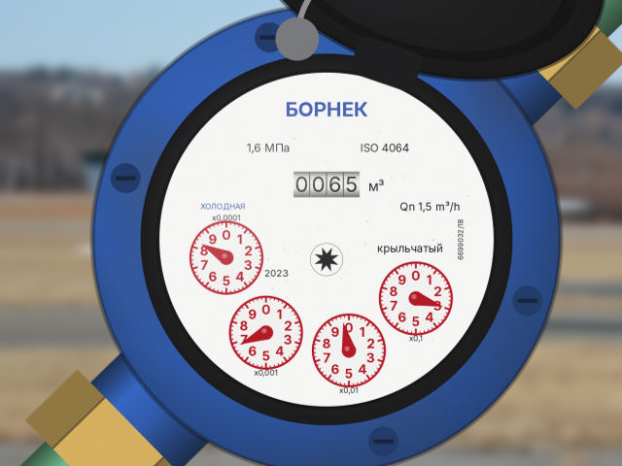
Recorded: value=65.2968 unit=m³
